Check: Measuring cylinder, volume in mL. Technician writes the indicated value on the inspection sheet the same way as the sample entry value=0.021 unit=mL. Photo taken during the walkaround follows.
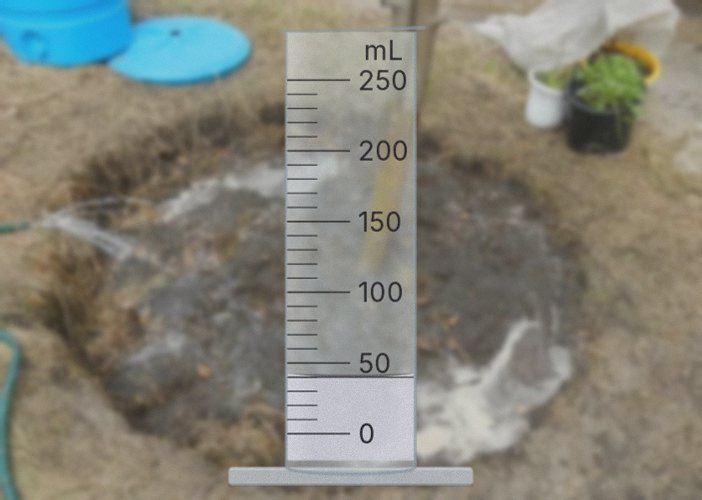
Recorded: value=40 unit=mL
